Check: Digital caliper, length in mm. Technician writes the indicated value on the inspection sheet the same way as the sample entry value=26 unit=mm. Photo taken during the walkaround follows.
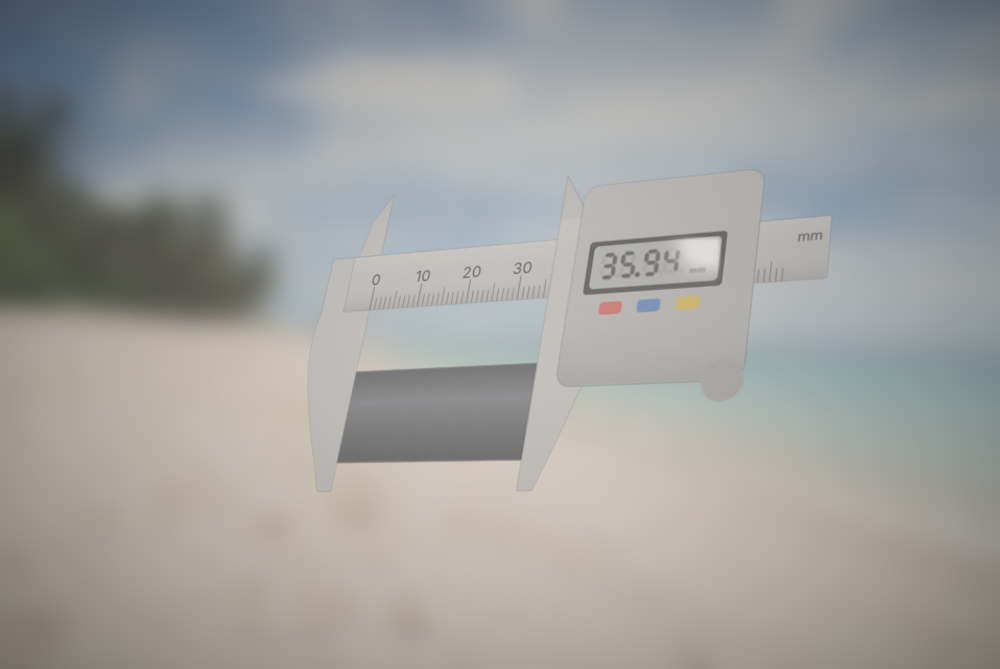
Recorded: value=35.94 unit=mm
